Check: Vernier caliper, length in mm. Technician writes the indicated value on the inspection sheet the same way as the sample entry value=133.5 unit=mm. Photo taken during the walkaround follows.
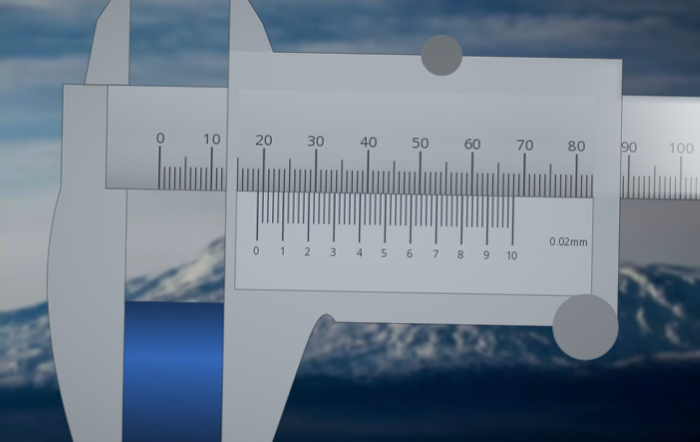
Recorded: value=19.0 unit=mm
